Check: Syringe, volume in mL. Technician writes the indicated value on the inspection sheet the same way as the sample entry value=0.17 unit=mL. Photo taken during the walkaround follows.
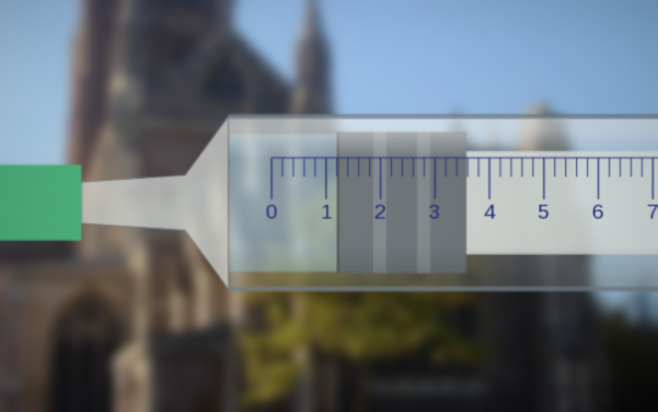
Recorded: value=1.2 unit=mL
